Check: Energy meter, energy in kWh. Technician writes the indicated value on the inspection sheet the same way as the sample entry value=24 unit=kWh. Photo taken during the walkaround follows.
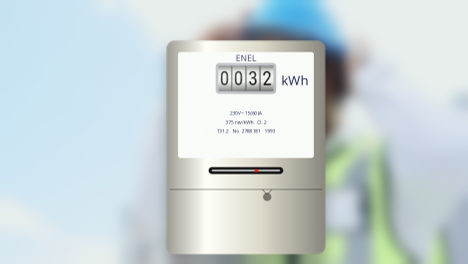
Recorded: value=32 unit=kWh
